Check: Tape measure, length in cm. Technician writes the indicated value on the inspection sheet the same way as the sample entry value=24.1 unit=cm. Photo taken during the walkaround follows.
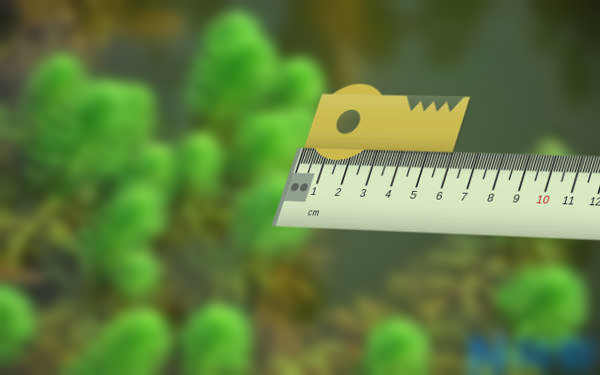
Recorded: value=6 unit=cm
